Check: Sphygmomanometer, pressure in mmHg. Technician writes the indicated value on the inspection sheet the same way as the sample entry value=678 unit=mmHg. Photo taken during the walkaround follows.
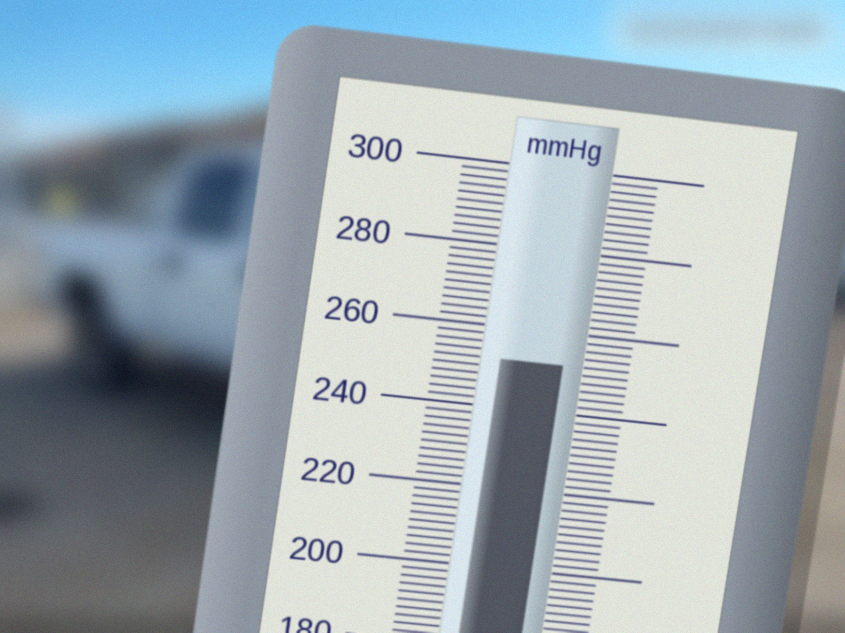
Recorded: value=252 unit=mmHg
